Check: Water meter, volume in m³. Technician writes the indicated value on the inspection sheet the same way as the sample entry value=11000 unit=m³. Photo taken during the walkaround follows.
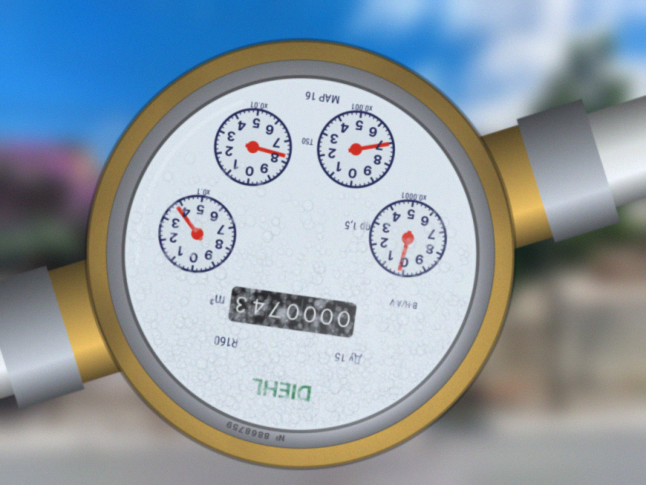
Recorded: value=743.3770 unit=m³
